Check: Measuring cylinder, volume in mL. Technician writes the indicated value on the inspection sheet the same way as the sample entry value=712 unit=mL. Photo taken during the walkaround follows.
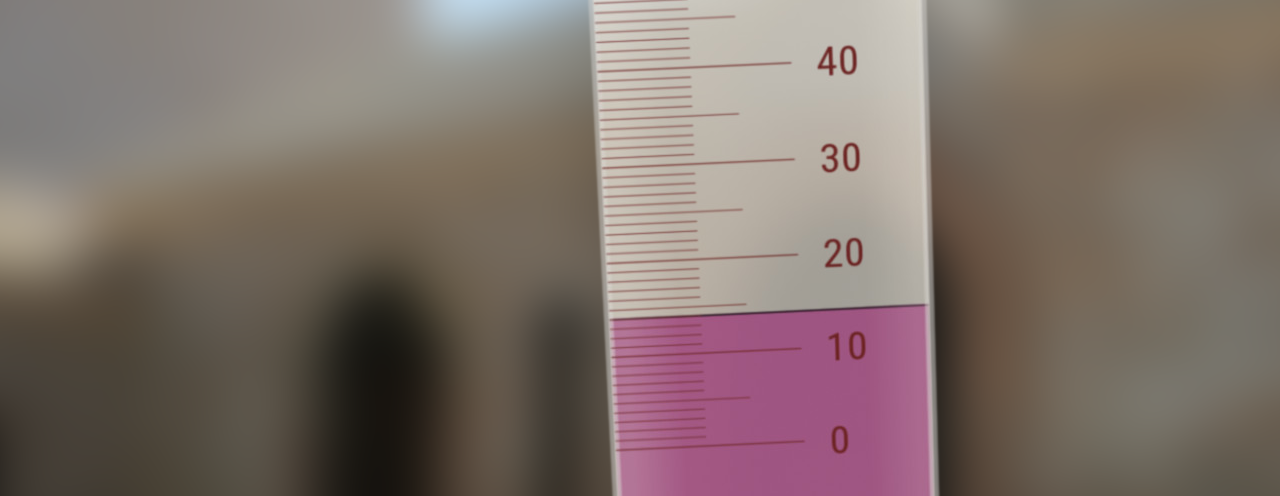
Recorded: value=14 unit=mL
